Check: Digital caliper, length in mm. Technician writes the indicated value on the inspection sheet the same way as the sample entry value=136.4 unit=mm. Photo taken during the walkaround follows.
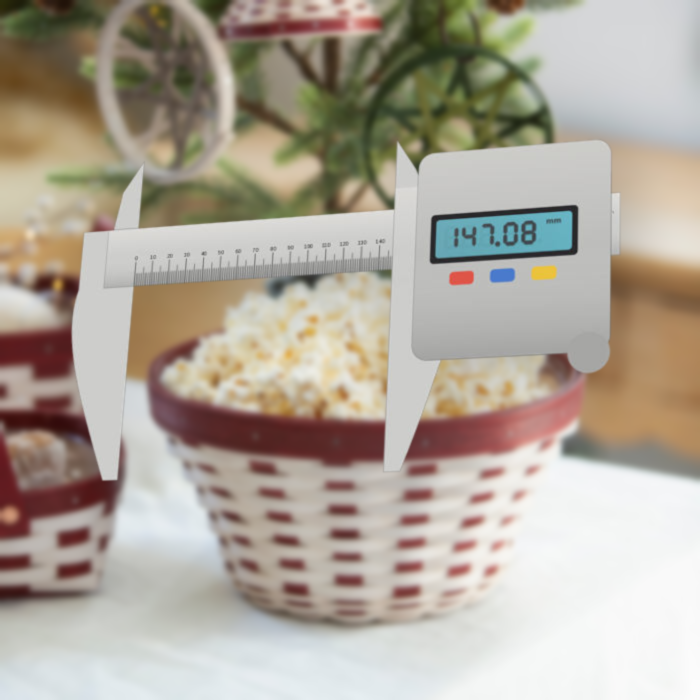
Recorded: value=147.08 unit=mm
